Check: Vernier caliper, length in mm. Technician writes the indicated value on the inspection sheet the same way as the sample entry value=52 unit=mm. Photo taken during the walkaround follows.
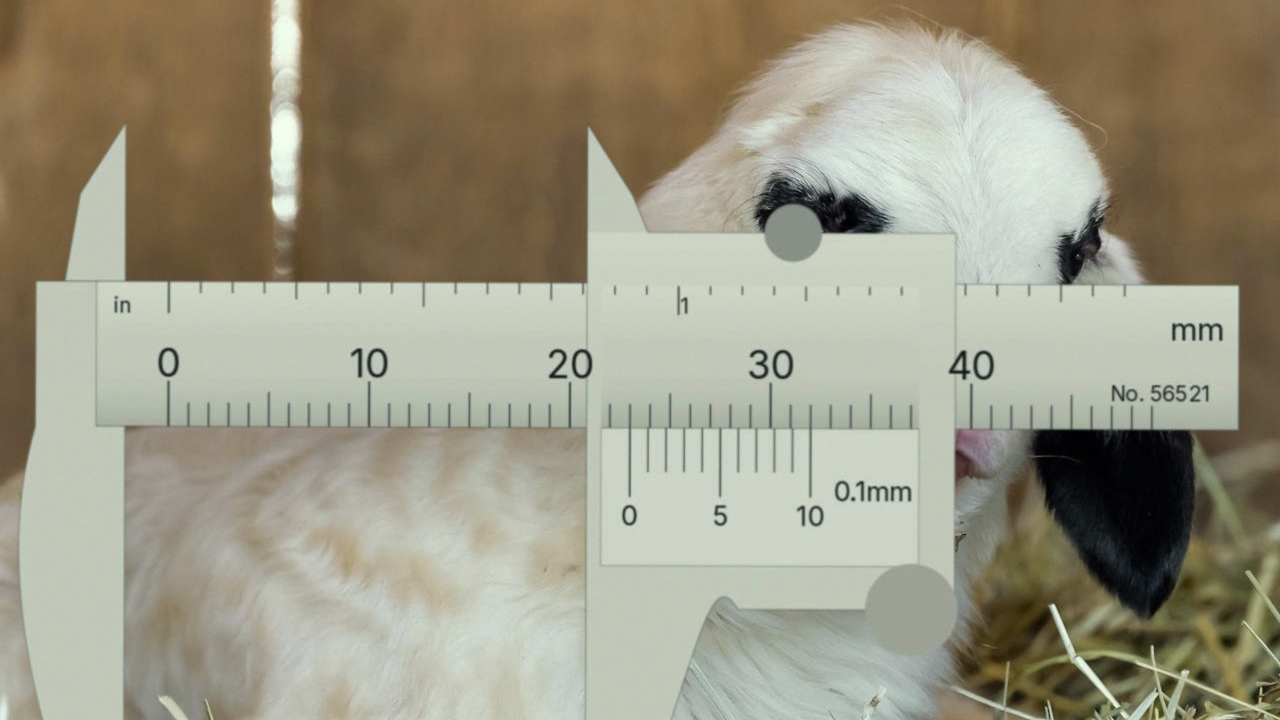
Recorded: value=23.0 unit=mm
